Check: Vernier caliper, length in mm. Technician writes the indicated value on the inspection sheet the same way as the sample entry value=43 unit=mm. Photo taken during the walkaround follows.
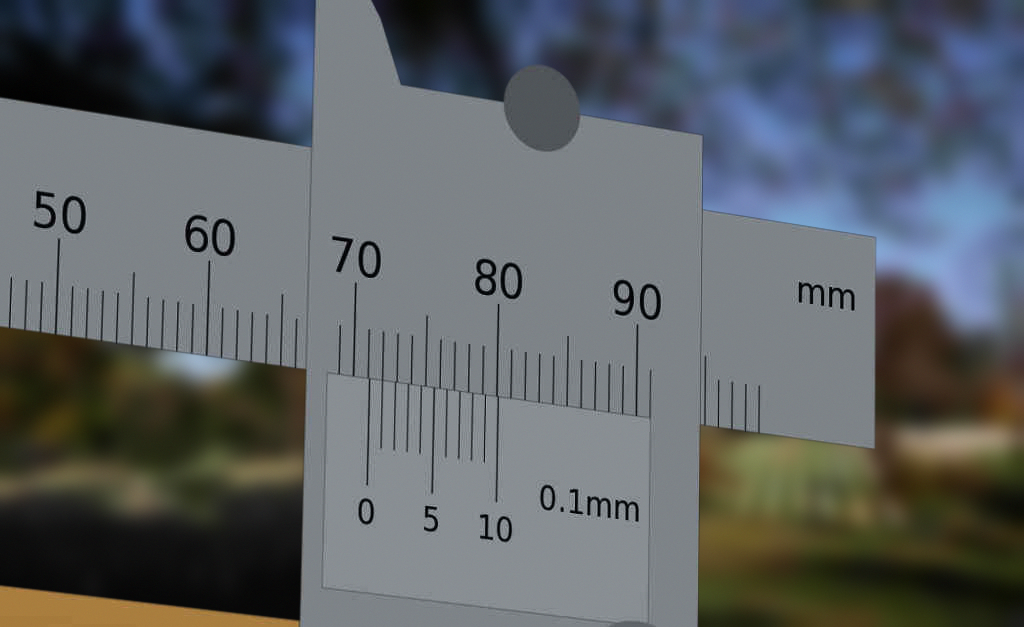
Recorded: value=71.1 unit=mm
